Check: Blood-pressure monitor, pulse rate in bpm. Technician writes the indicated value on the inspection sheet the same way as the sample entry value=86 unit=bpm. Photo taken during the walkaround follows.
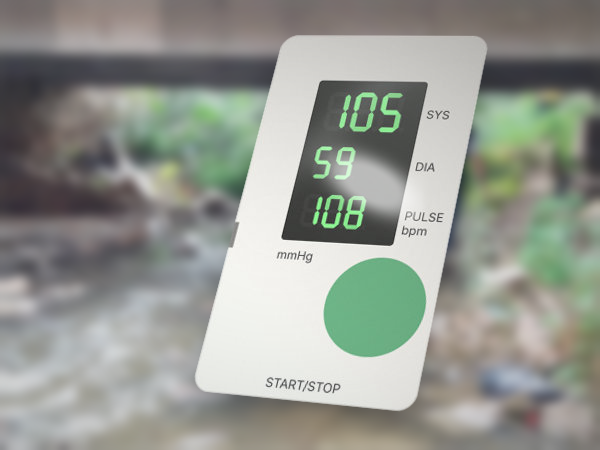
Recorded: value=108 unit=bpm
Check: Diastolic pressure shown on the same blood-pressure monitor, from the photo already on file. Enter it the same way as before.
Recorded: value=59 unit=mmHg
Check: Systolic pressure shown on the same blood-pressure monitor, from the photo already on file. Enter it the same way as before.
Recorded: value=105 unit=mmHg
